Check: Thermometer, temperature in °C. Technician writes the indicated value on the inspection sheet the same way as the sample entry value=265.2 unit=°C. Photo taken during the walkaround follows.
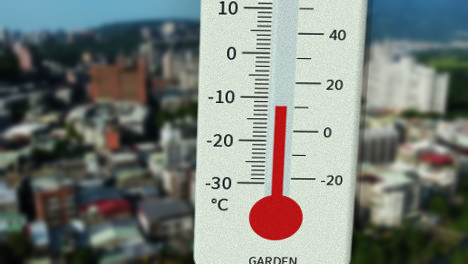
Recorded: value=-12 unit=°C
